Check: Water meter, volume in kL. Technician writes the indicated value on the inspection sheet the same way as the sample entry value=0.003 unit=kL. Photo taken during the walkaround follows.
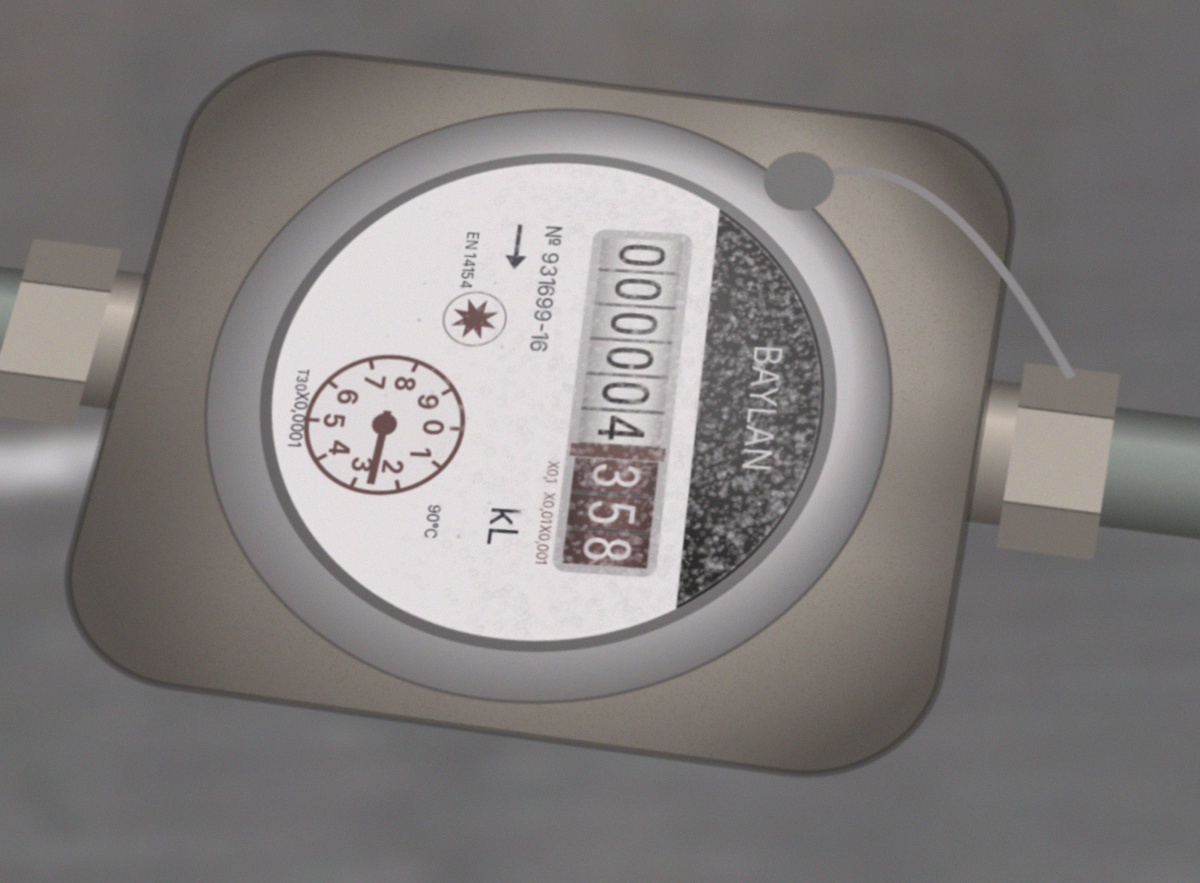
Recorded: value=4.3582 unit=kL
